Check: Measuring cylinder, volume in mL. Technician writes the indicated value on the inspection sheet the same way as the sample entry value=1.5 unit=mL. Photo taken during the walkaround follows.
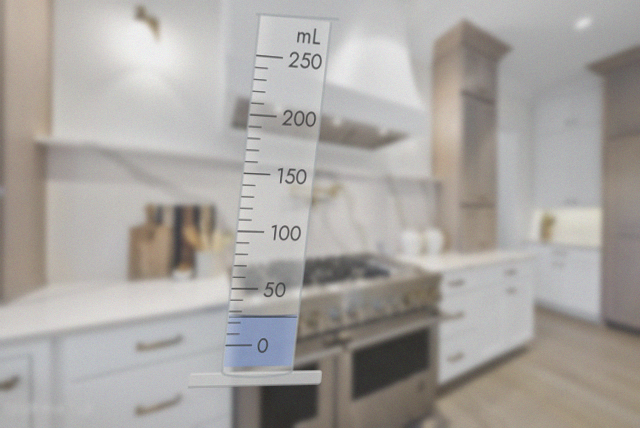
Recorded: value=25 unit=mL
